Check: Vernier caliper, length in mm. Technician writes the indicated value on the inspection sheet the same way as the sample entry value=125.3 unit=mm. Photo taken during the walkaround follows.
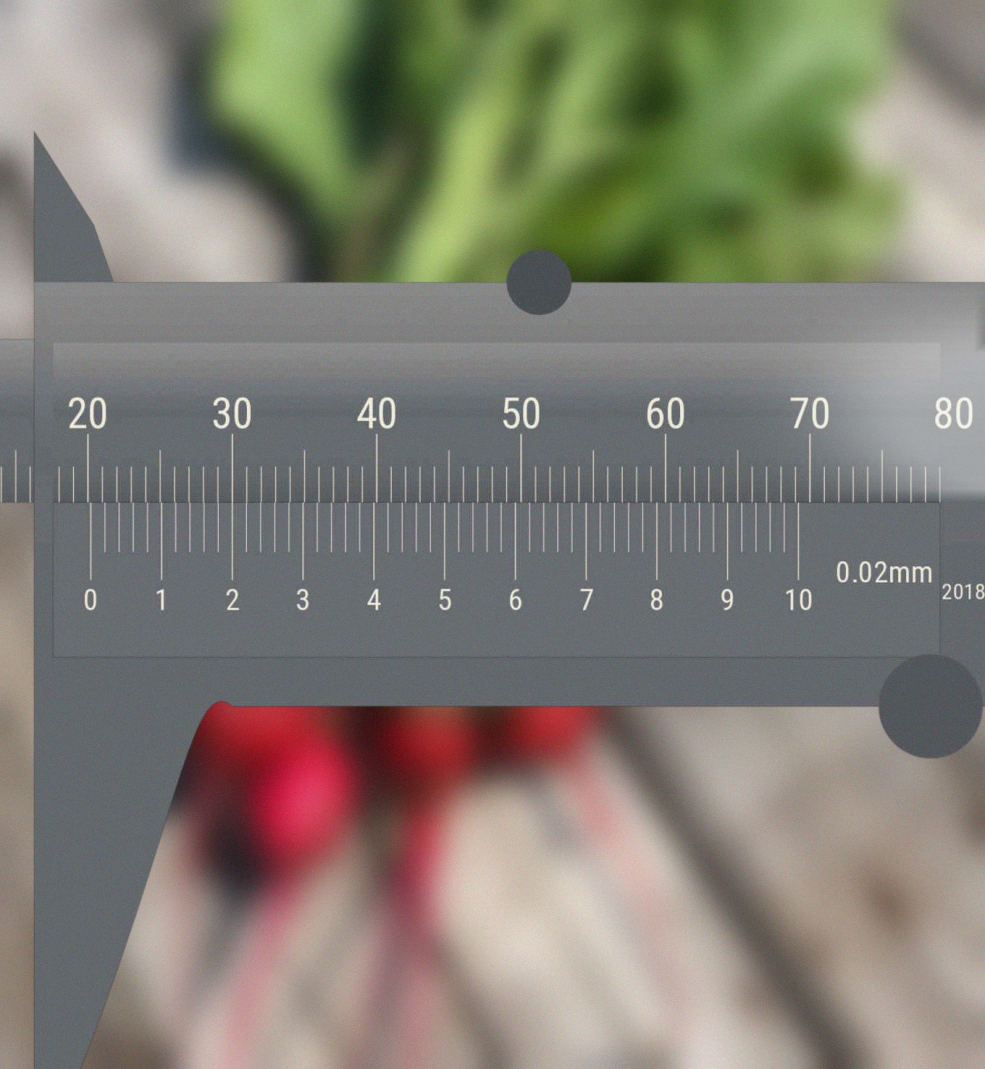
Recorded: value=20.2 unit=mm
